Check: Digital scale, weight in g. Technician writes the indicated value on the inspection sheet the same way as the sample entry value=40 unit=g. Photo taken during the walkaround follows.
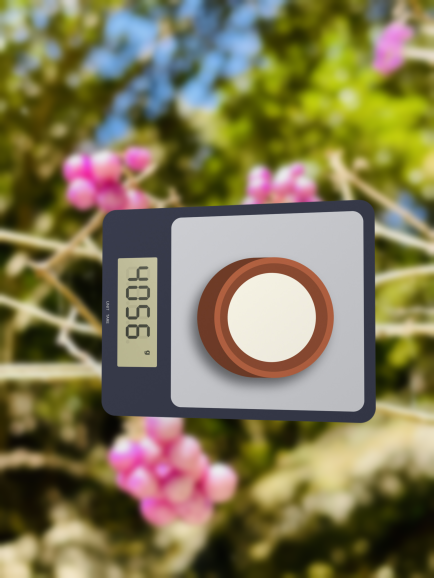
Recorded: value=4056 unit=g
